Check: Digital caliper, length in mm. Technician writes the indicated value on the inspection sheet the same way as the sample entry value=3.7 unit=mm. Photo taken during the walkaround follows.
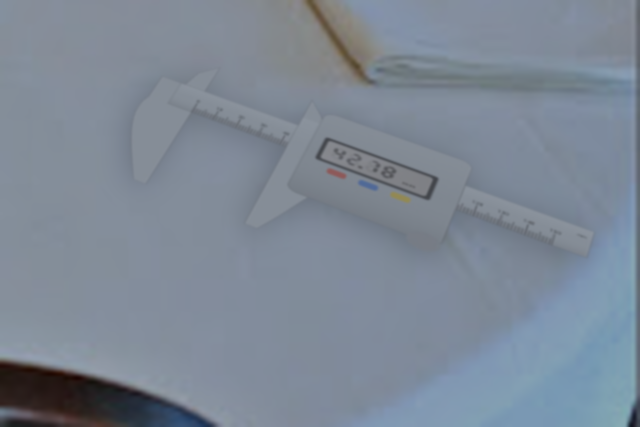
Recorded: value=42.78 unit=mm
